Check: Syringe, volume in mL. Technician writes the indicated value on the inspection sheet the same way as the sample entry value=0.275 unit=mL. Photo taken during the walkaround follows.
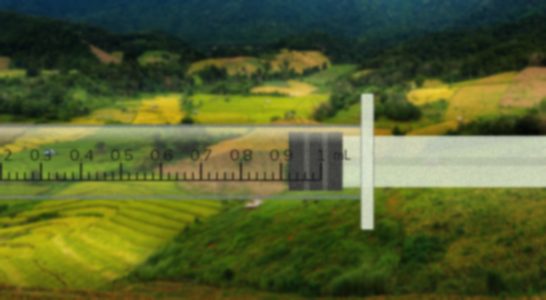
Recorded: value=0.92 unit=mL
